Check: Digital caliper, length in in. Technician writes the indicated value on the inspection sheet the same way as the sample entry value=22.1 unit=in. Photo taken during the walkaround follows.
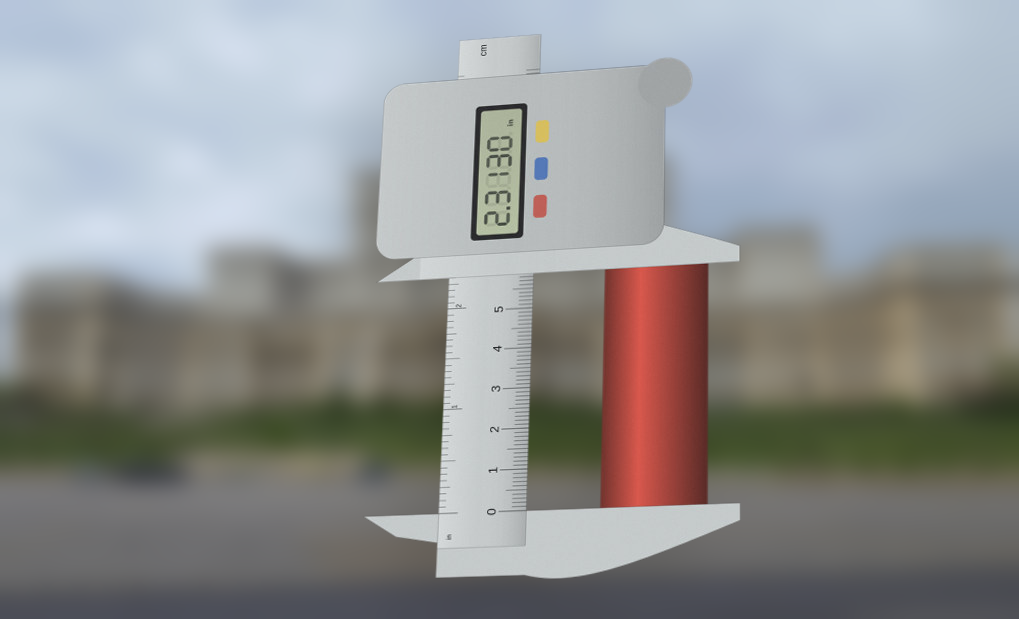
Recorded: value=2.3130 unit=in
